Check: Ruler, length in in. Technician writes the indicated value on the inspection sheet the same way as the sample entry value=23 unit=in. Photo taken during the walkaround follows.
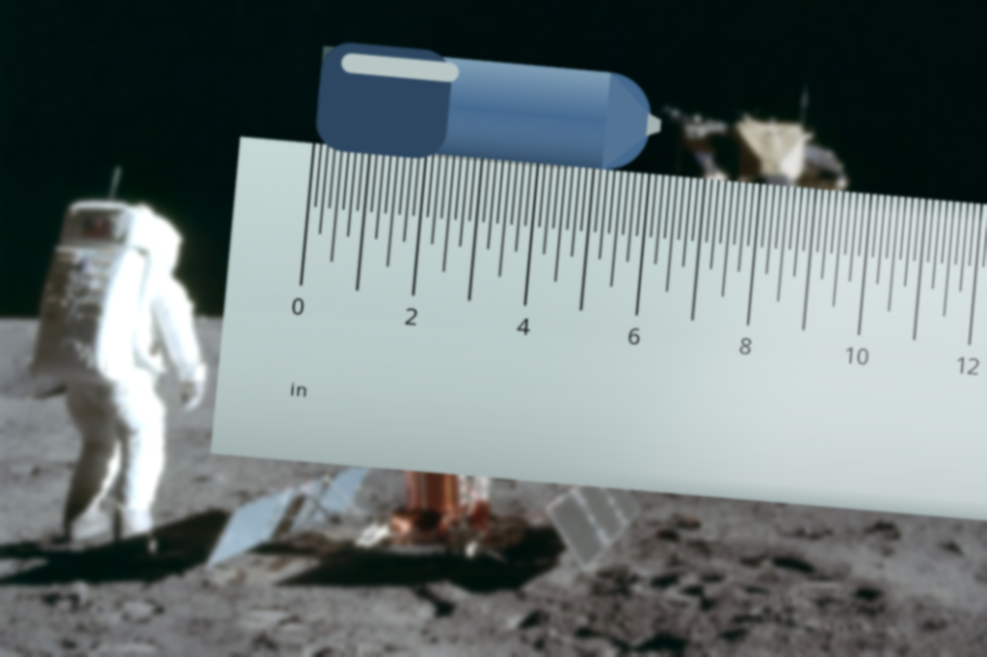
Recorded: value=6.125 unit=in
